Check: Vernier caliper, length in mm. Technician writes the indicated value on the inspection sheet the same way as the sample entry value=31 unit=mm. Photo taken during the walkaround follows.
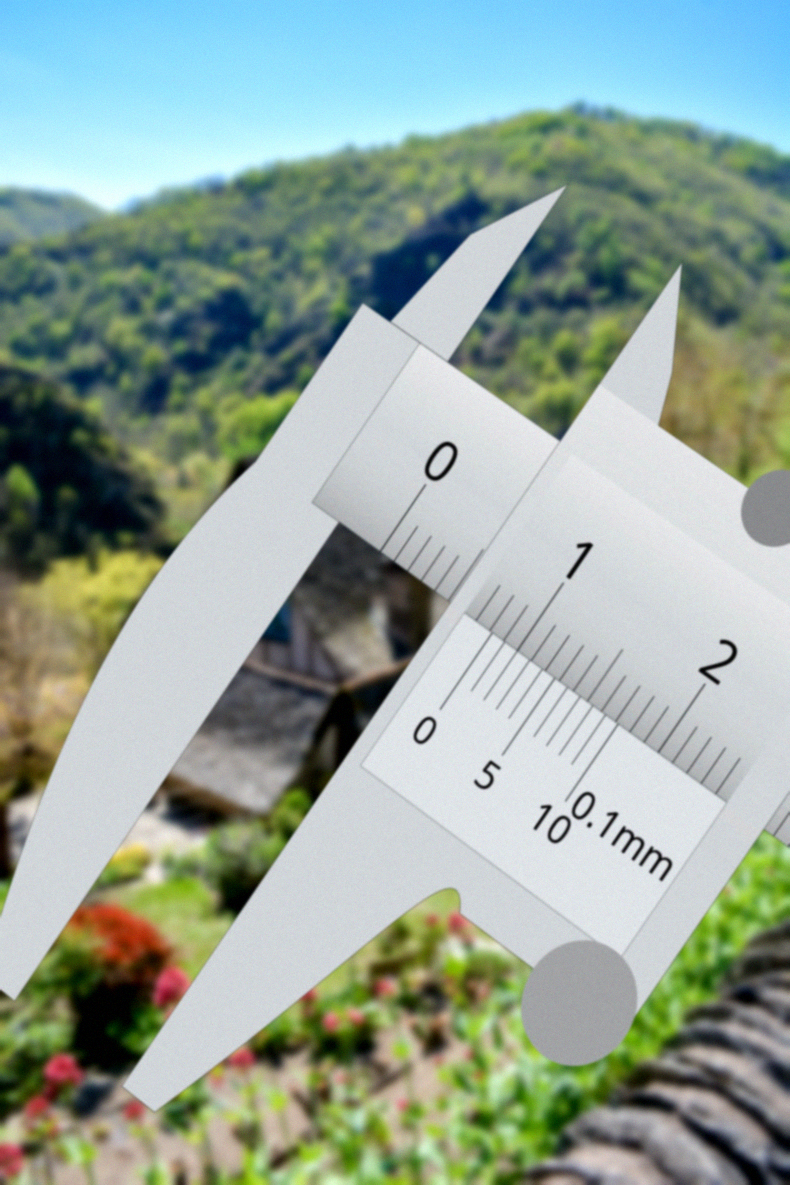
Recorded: value=8.2 unit=mm
